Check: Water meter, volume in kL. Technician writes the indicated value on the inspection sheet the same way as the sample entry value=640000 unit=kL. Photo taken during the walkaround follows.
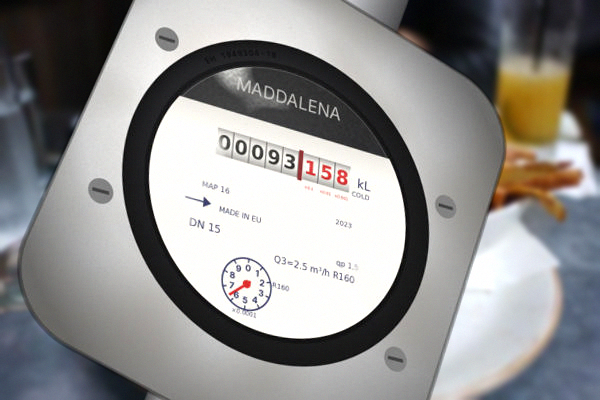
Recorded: value=93.1586 unit=kL
